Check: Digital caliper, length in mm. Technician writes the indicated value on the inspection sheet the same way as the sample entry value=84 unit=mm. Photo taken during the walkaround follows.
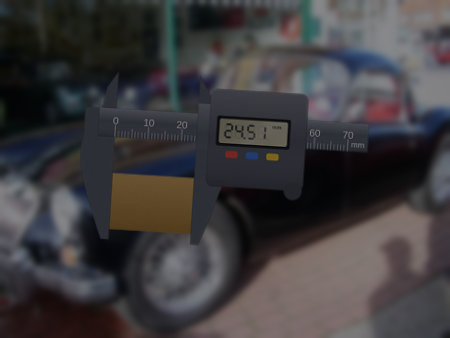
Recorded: value=24.51 unit=mm
